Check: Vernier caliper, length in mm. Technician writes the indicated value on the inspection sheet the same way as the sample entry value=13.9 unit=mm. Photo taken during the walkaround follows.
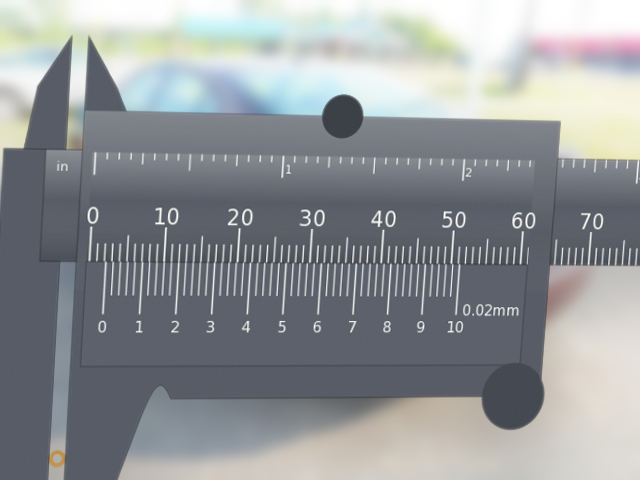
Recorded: value=2.2 unit=mm
